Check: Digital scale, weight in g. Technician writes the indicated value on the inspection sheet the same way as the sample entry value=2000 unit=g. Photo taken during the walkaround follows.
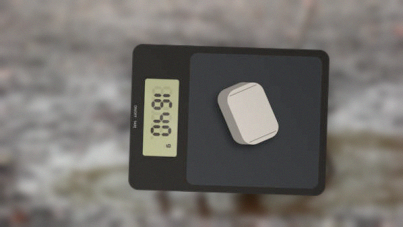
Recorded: value=1640 unit=g
